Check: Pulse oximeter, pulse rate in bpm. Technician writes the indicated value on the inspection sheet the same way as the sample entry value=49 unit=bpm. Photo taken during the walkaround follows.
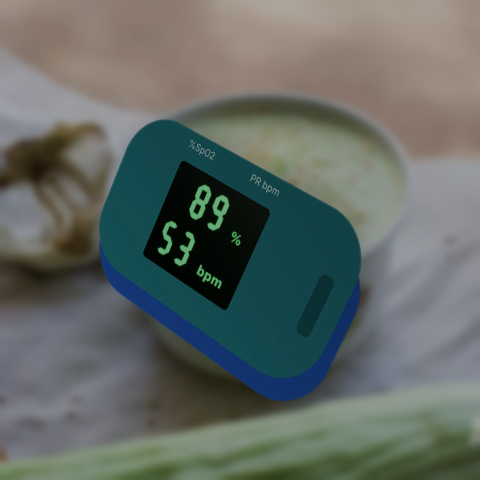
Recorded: value=53 unit=bpm
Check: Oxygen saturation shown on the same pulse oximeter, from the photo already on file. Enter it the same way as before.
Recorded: value=89 unit=%
